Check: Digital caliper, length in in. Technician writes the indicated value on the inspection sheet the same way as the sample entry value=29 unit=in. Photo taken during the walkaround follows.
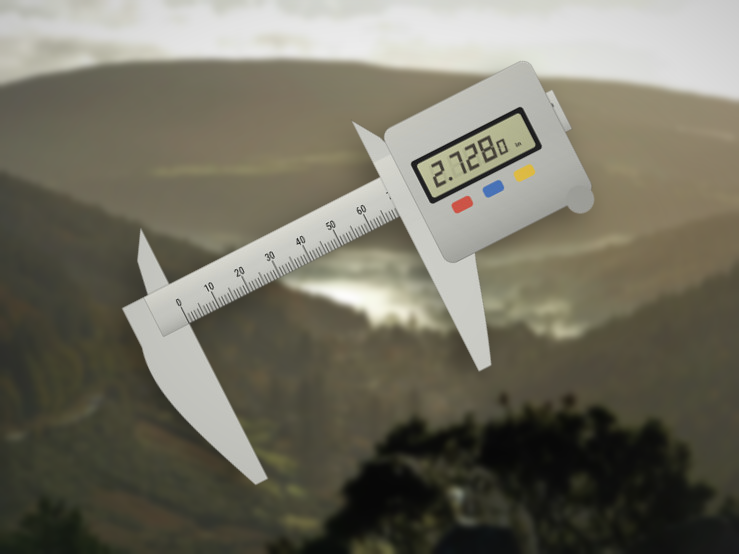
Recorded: value=2.7280 unit=in
